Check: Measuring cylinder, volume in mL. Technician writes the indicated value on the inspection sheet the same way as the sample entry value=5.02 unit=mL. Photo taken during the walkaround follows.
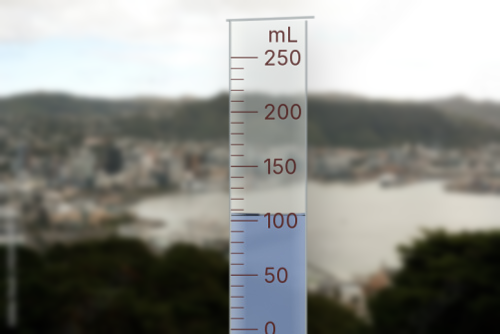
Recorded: value=105 unit=mL
